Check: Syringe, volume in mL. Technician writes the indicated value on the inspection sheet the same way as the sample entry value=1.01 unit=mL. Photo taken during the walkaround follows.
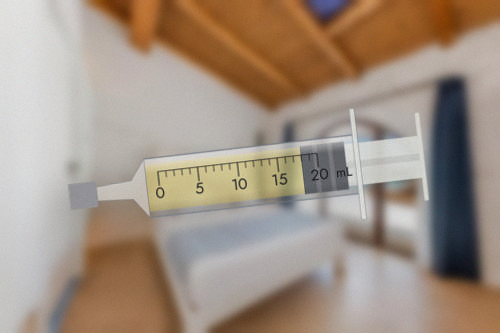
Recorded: value=18 unit=mL
